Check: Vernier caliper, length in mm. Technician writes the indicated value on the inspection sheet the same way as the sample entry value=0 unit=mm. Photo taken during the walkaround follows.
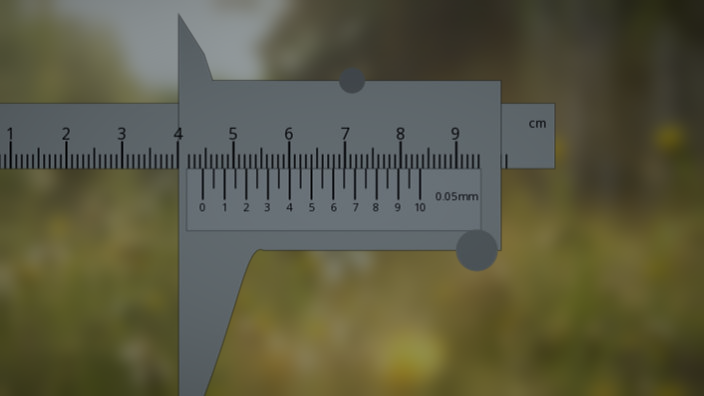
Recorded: value=44.5 unit=mm
